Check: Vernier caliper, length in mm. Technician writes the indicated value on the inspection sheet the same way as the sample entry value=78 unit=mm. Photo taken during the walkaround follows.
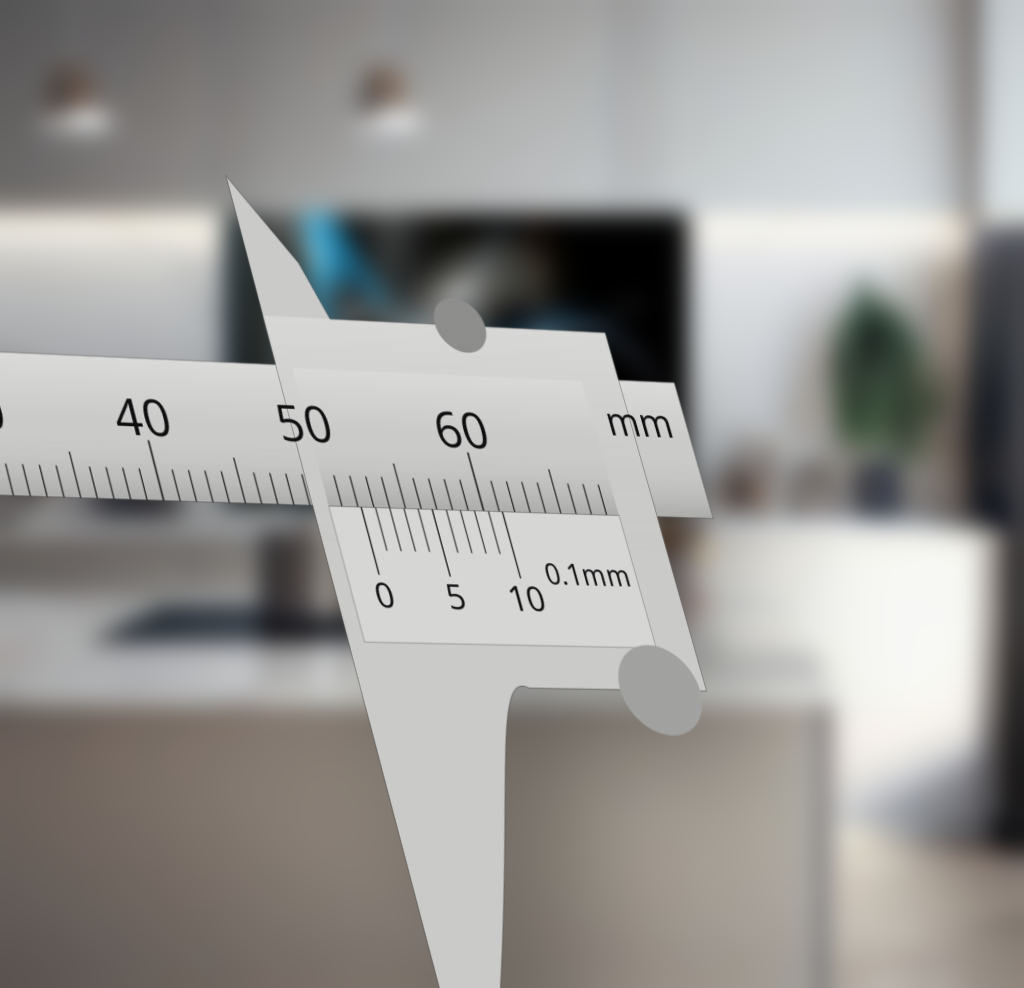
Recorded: value=52.2 unit=mm
